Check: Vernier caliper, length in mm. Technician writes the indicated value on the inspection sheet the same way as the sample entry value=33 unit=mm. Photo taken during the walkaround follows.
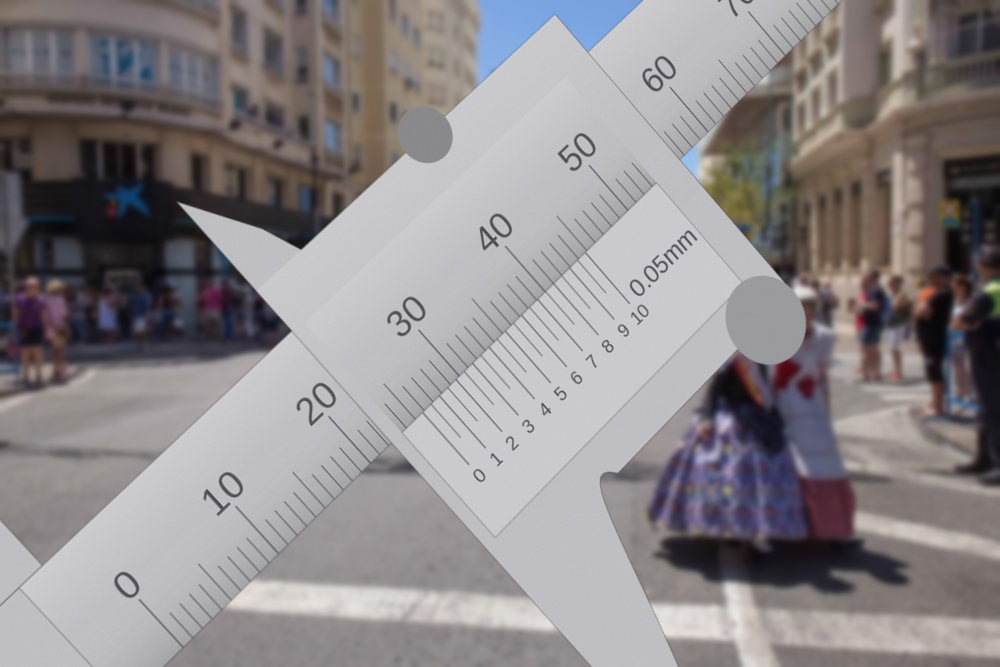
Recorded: value=25.8 unit=mm
